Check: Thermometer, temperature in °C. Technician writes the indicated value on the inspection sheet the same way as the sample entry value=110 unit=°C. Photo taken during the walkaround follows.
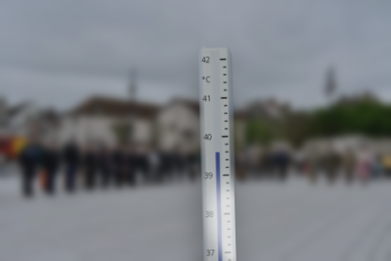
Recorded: value=39.6 unit=°C
